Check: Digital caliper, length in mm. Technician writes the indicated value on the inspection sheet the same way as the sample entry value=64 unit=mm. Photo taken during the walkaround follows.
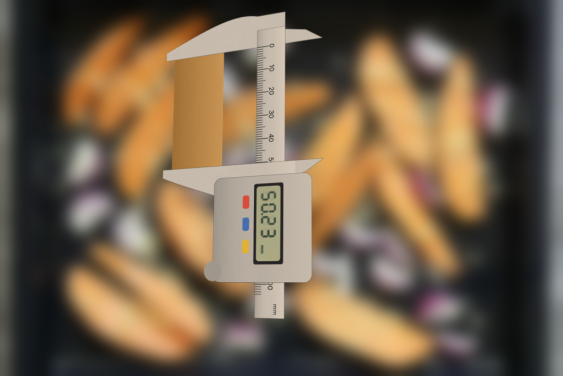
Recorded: value=50.23 unit=mm
